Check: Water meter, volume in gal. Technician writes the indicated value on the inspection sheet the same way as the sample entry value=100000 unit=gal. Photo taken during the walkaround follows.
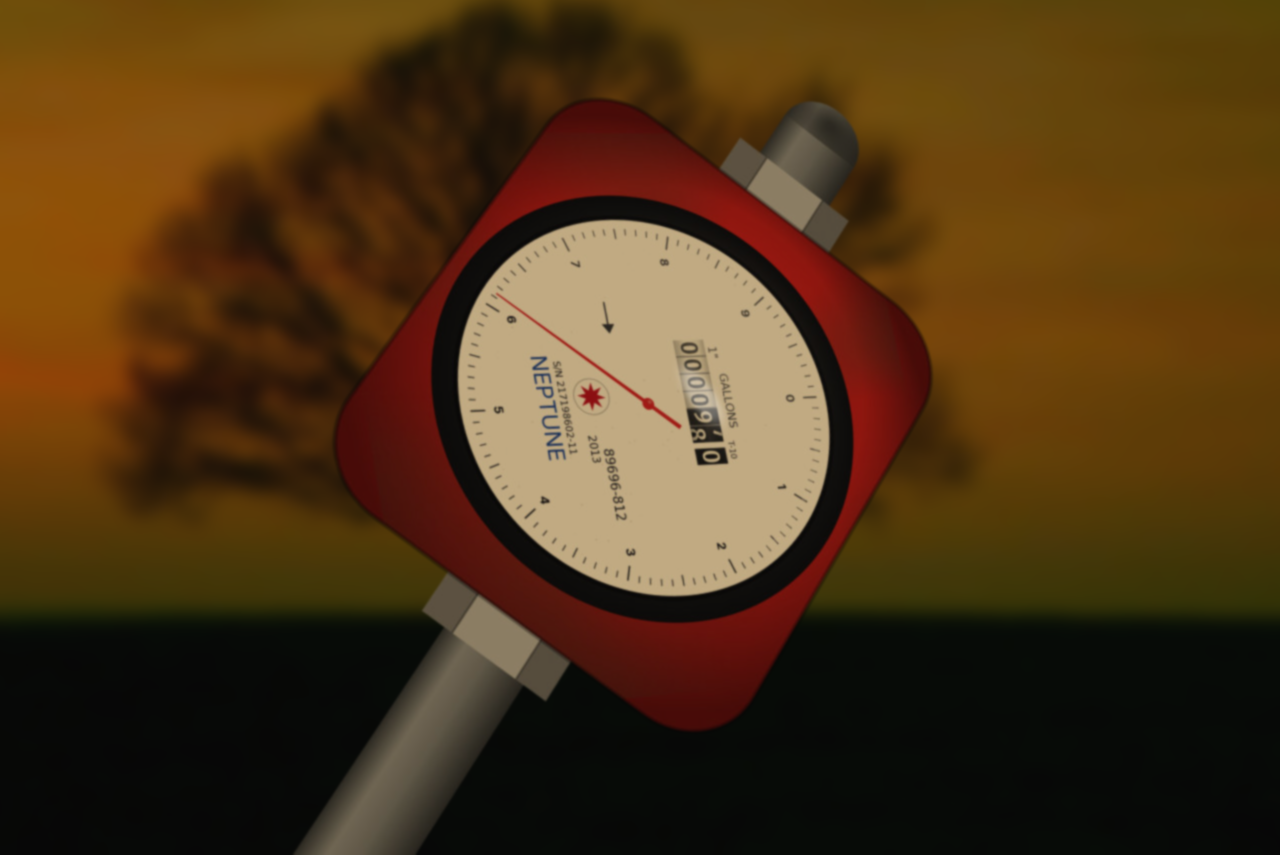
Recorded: value=976.1 unit=gal
